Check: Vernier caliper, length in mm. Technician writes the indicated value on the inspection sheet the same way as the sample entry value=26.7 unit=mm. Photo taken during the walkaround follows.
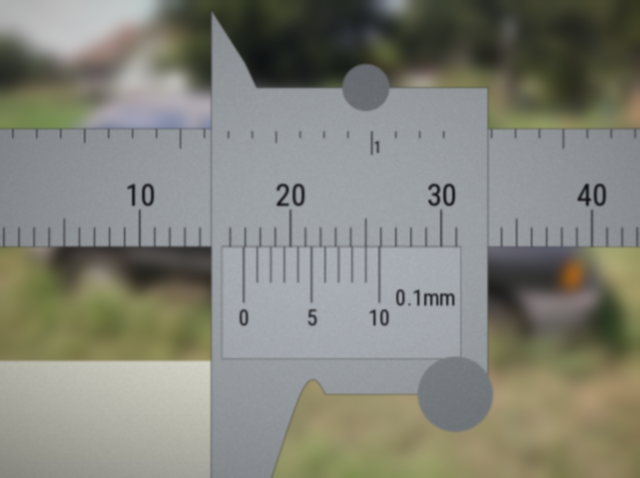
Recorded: value=16.9 unit=mm
